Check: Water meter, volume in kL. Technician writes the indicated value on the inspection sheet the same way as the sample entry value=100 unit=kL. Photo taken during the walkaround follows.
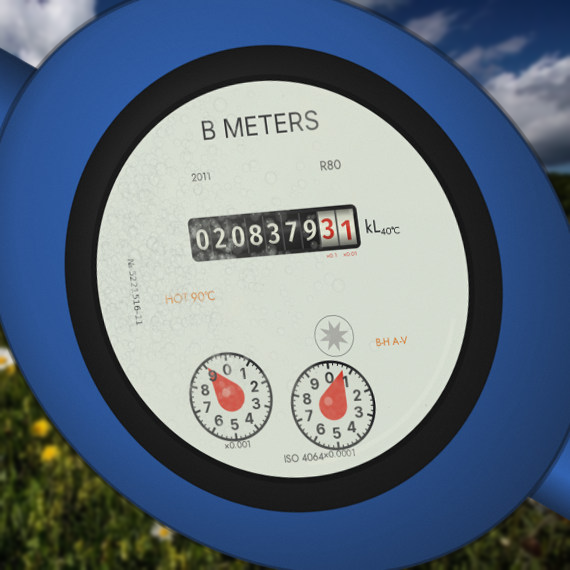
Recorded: value=208379.3090 unit=kL
